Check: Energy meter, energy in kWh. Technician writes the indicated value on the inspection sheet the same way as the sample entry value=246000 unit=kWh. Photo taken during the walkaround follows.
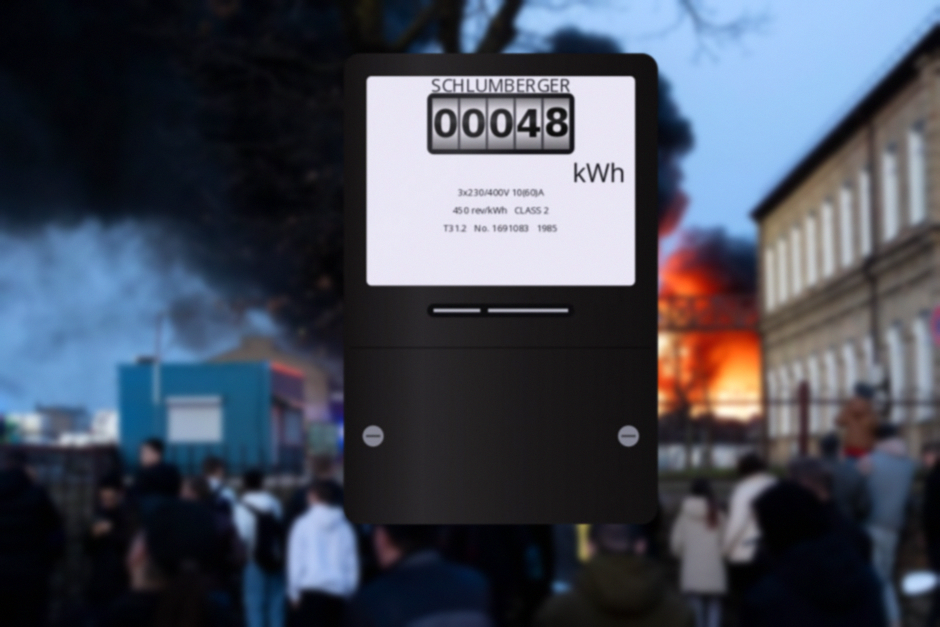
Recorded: value=48 unit=kWh
